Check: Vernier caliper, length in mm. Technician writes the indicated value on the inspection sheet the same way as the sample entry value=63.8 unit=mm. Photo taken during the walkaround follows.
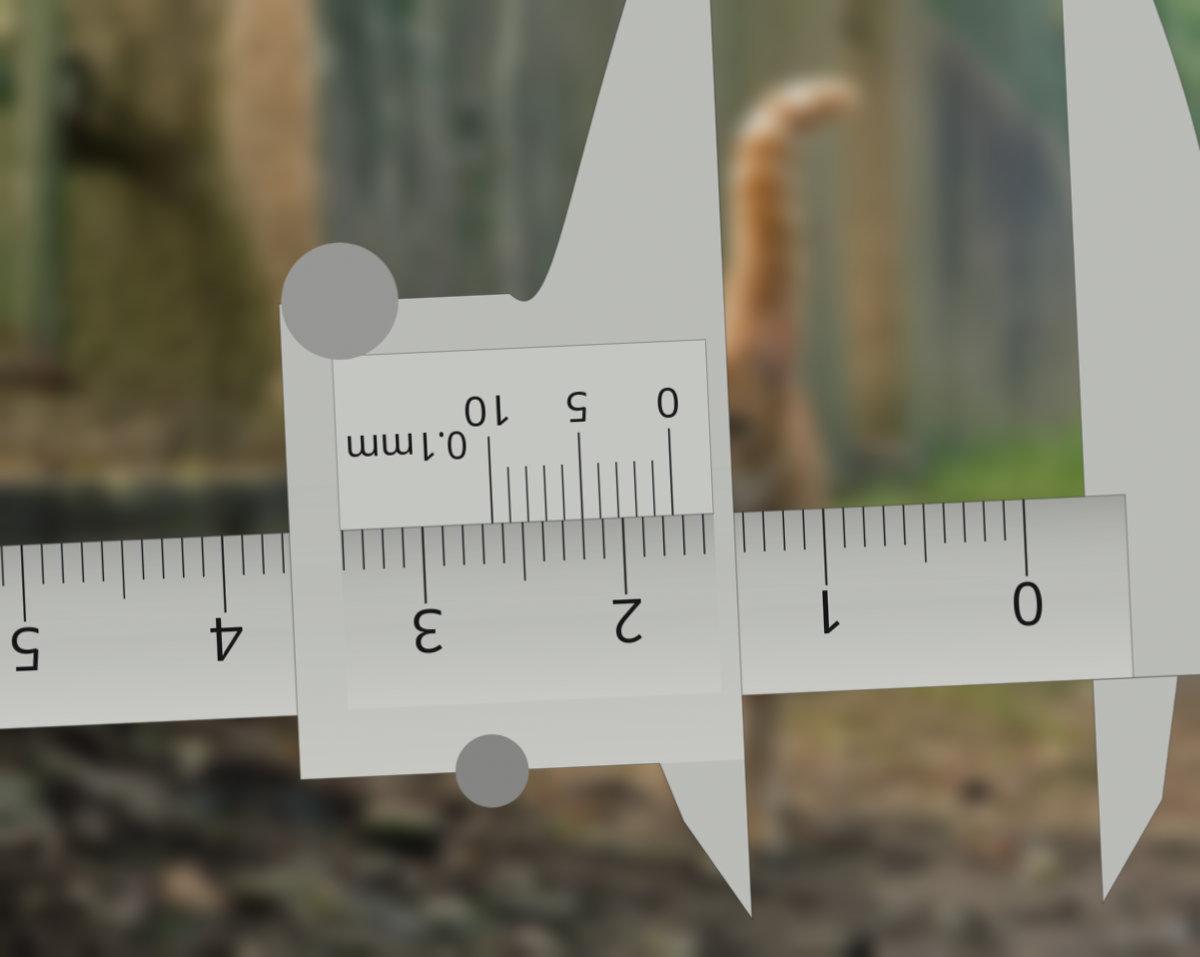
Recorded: value=17.5 unit=mm
